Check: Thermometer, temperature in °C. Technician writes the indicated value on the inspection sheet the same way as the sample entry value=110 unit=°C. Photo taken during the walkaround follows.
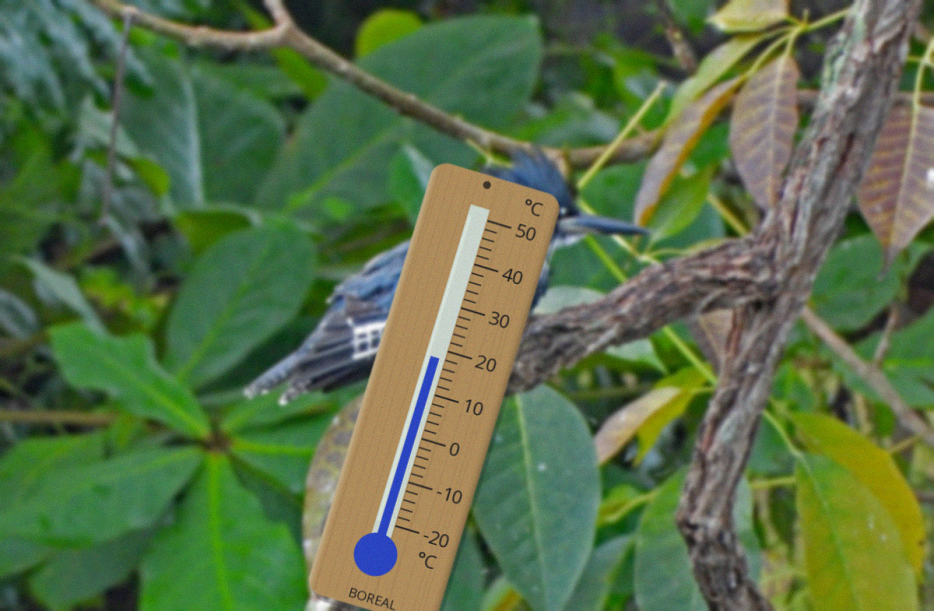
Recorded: value=18 unit=°C
